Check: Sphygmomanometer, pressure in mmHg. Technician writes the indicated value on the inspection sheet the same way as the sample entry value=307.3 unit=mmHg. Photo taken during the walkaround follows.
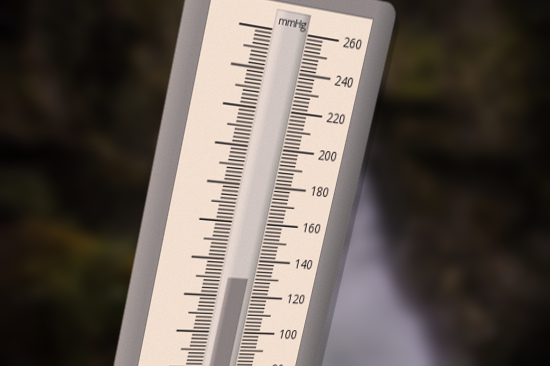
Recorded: value=130 unit=mmHg
